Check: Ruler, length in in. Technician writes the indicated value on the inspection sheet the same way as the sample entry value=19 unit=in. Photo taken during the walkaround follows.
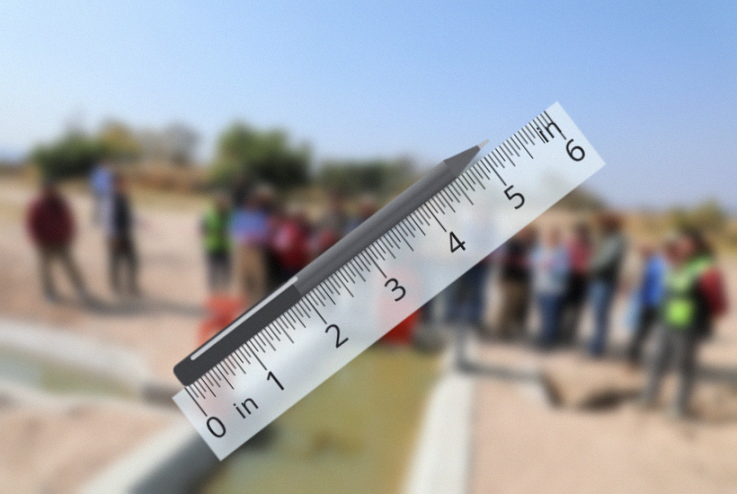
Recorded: value=5.1875 unit=in
